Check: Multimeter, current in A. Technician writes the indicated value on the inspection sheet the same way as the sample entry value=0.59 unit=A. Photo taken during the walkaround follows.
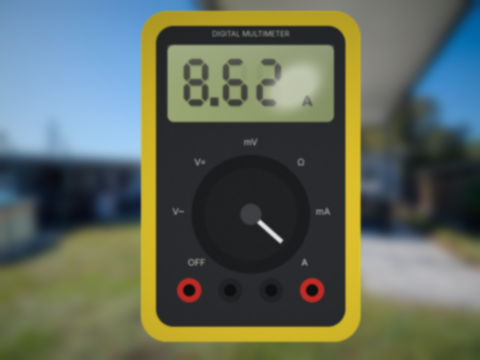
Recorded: value=8.62 unit=A
